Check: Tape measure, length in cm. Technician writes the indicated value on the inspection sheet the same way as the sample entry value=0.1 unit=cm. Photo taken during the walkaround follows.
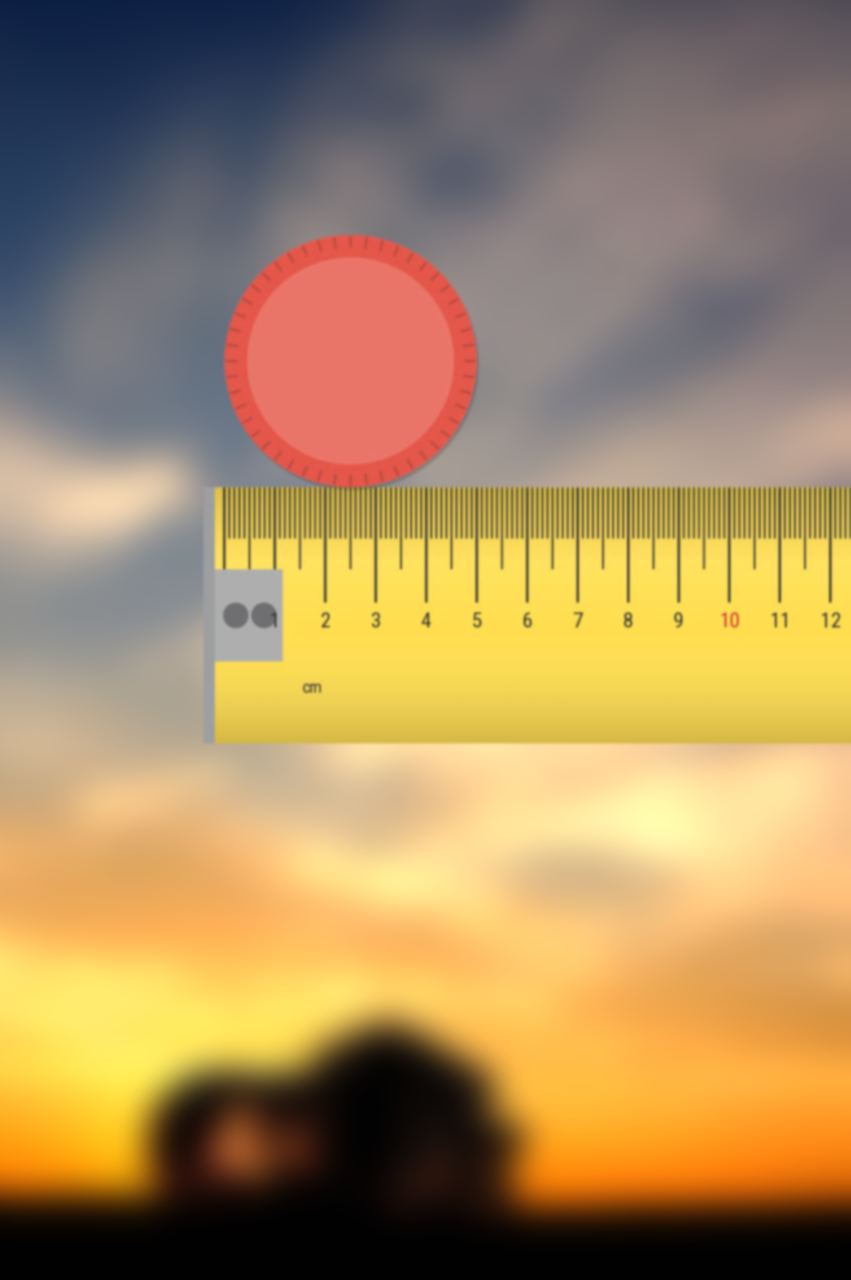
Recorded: value=5 unit=cm
